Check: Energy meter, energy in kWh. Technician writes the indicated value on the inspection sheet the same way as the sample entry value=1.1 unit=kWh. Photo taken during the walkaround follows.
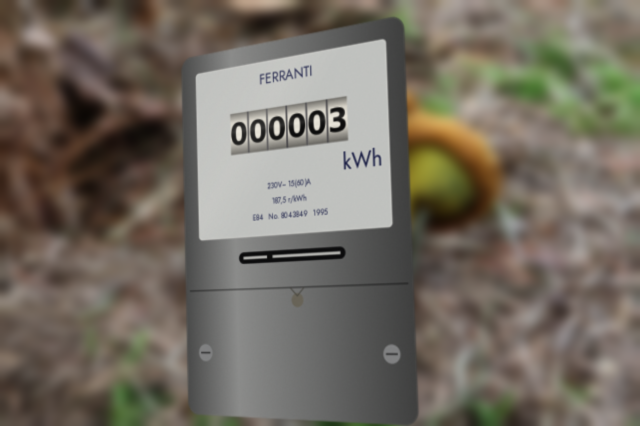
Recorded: value=3 unit=kWh
